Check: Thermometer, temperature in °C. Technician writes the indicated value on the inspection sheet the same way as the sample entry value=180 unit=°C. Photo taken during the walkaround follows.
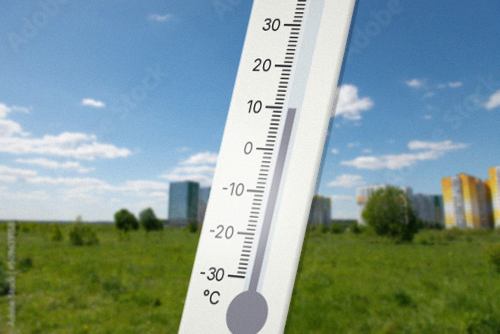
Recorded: value=10 unit=°C
